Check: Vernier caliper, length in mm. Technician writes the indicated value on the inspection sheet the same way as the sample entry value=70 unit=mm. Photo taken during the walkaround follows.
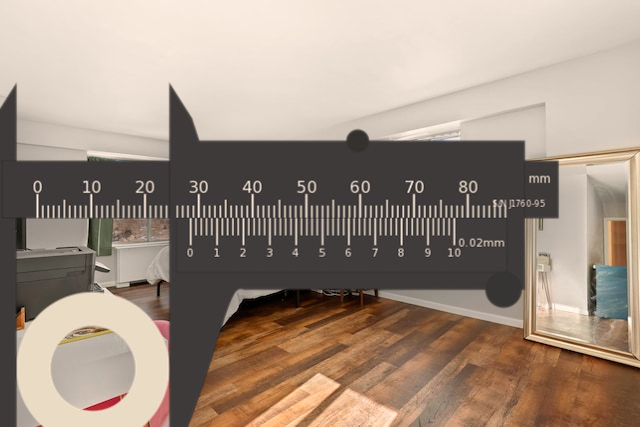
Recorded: value=28.5 unit=mm
